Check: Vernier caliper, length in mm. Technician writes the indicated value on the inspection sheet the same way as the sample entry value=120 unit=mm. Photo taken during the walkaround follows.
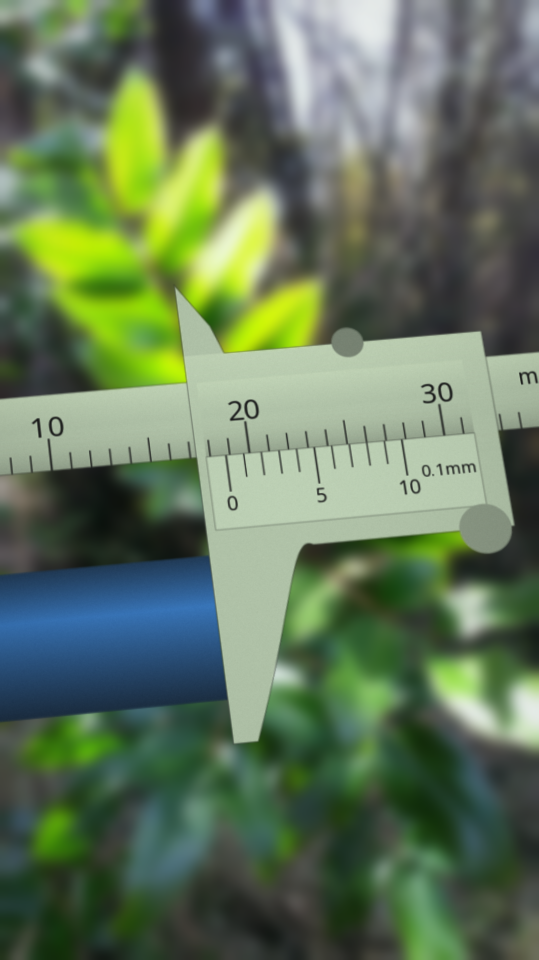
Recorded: value=18.8 unit=mm
